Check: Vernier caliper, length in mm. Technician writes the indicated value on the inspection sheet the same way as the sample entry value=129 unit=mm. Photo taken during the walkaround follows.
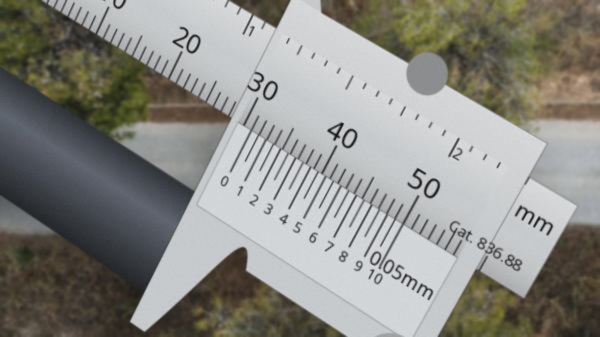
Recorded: value=31.0 unit=mm
